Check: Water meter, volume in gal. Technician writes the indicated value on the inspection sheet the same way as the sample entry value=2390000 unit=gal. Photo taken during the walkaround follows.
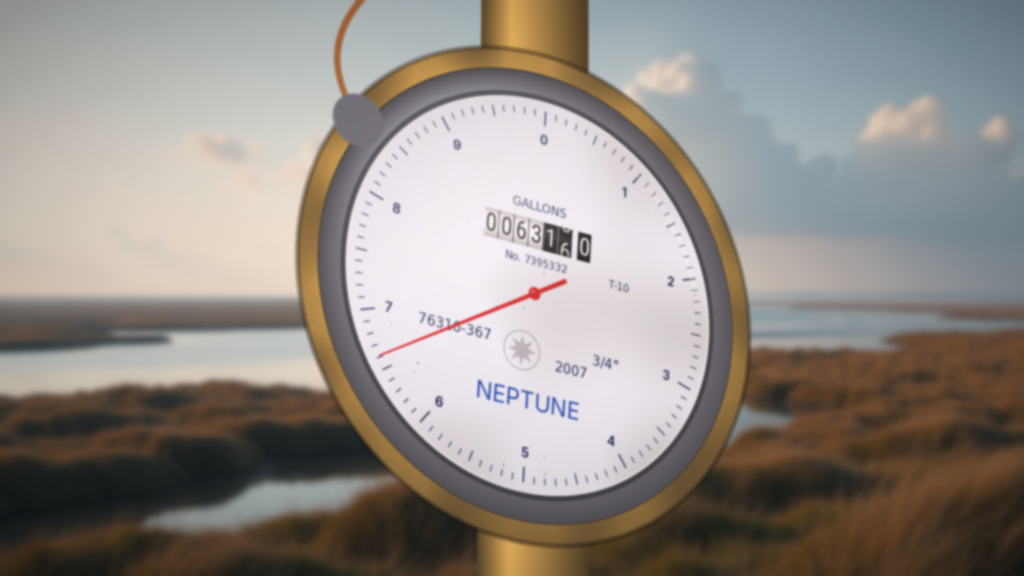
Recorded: value=63156.6 unit=gal
